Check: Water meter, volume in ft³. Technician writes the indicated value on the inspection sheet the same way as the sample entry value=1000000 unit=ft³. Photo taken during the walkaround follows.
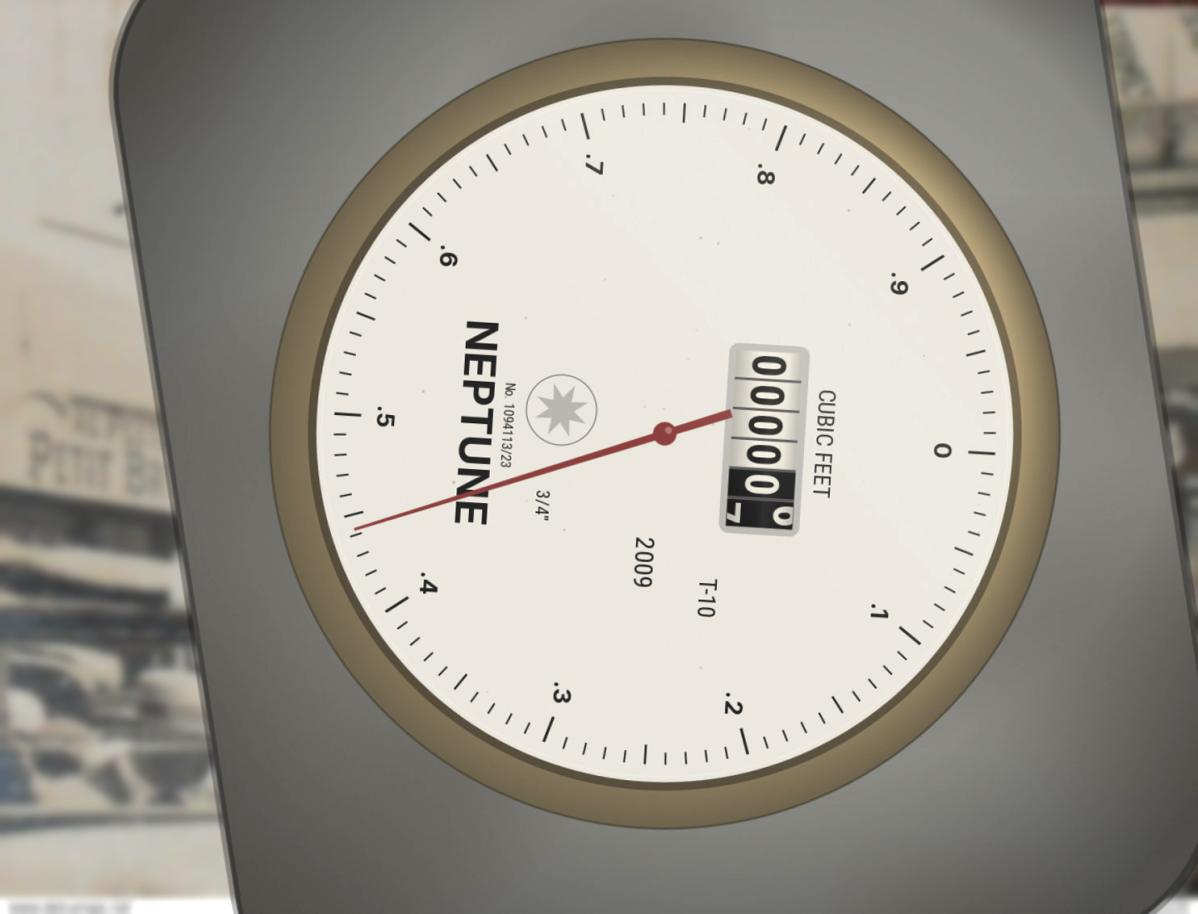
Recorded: value=6.44 unit=ft³
